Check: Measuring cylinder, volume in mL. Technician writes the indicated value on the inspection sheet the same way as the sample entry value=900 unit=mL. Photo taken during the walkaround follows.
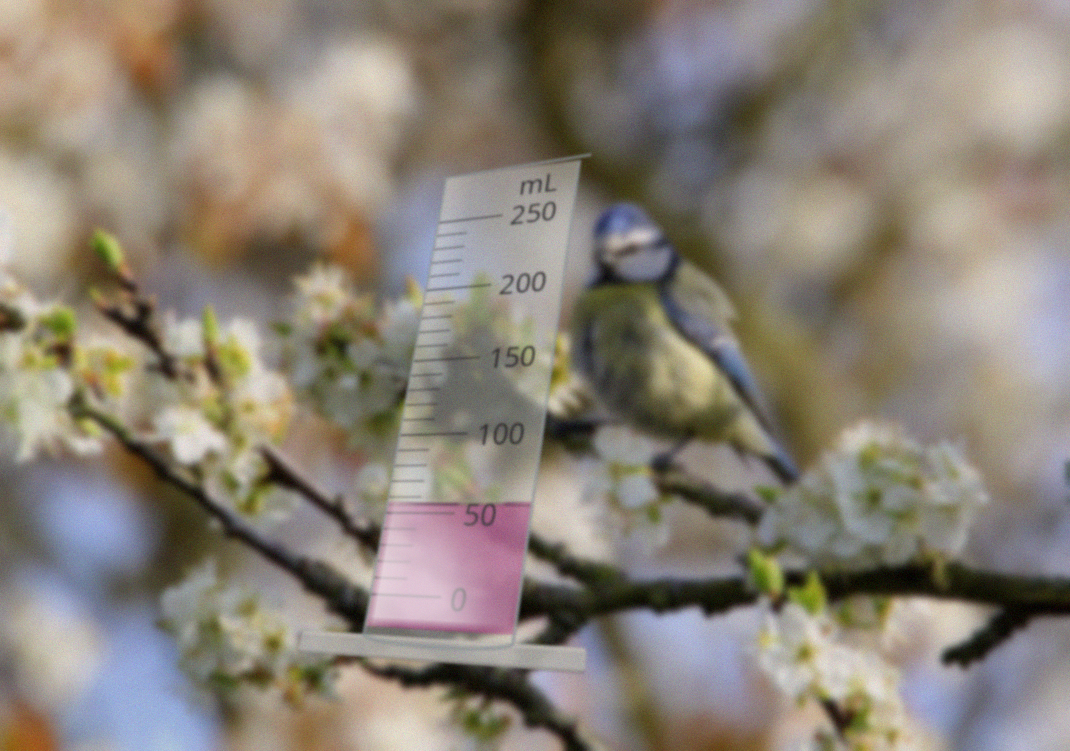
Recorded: value=55 unit=mL
